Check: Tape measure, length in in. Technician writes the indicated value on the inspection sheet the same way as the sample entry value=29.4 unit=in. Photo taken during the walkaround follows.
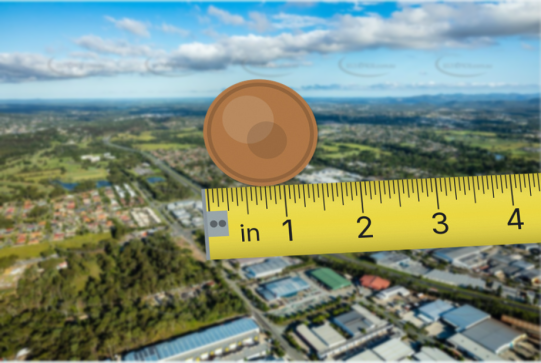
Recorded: value=1.5 unit=in
